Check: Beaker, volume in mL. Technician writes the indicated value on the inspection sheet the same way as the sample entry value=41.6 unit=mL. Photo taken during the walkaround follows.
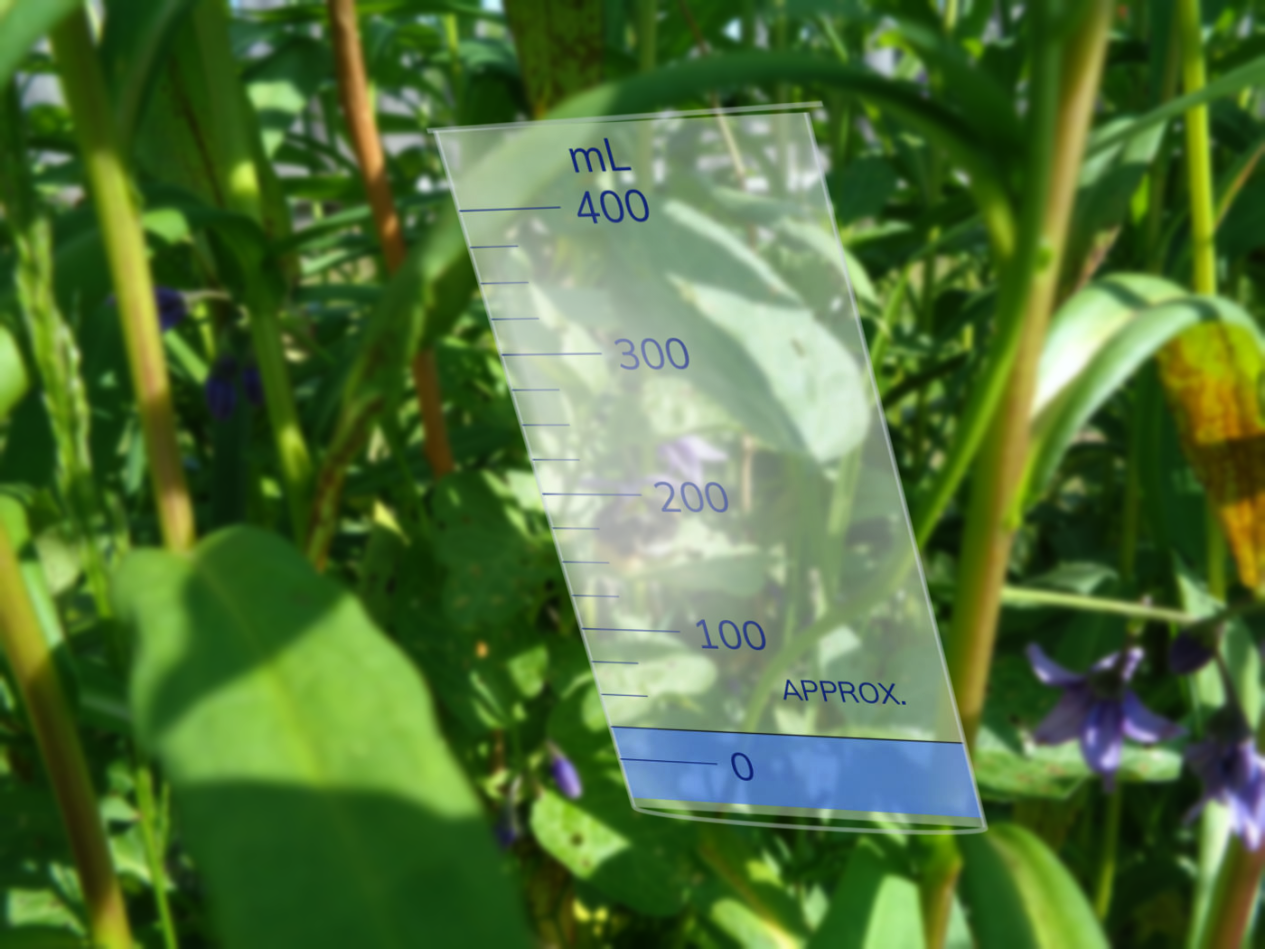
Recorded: value=25 unit=mL
